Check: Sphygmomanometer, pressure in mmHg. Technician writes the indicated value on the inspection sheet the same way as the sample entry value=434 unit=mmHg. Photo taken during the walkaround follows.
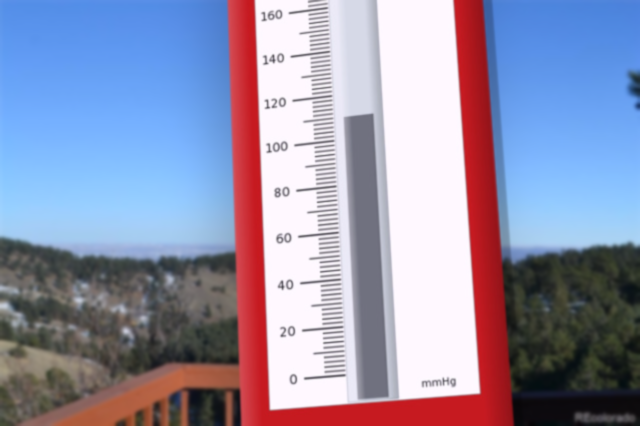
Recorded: value=110 unit=mmHg
